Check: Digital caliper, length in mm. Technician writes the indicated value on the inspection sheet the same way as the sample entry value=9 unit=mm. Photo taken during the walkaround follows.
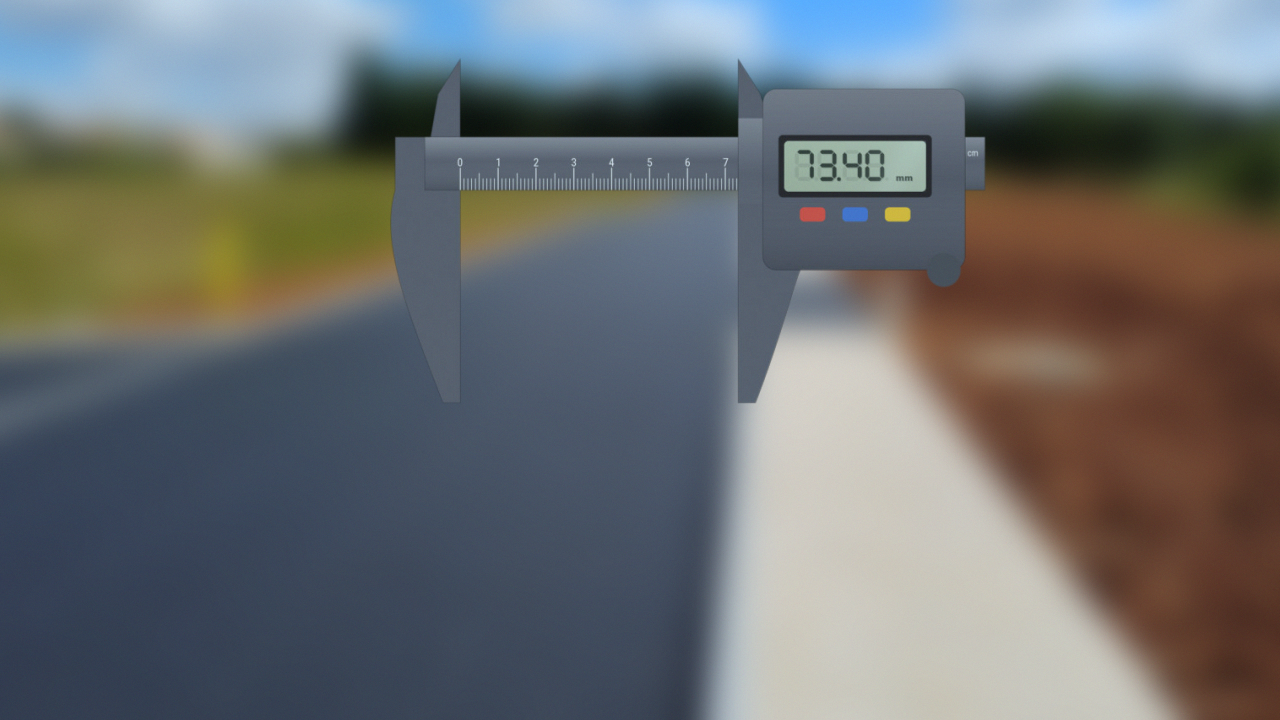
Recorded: value=73.40 unit=mm
